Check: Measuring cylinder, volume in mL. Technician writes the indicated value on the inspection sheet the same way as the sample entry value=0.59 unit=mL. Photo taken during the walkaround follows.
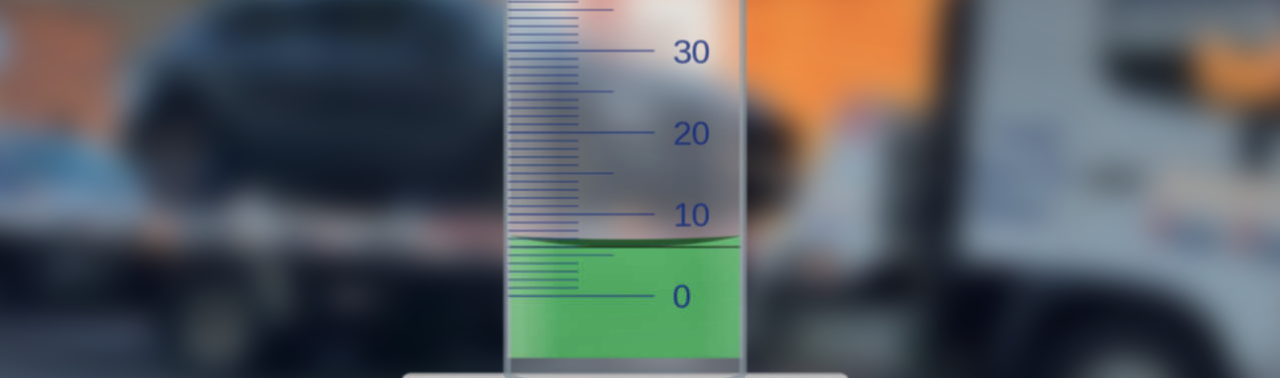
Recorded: value=6 unit=mL
